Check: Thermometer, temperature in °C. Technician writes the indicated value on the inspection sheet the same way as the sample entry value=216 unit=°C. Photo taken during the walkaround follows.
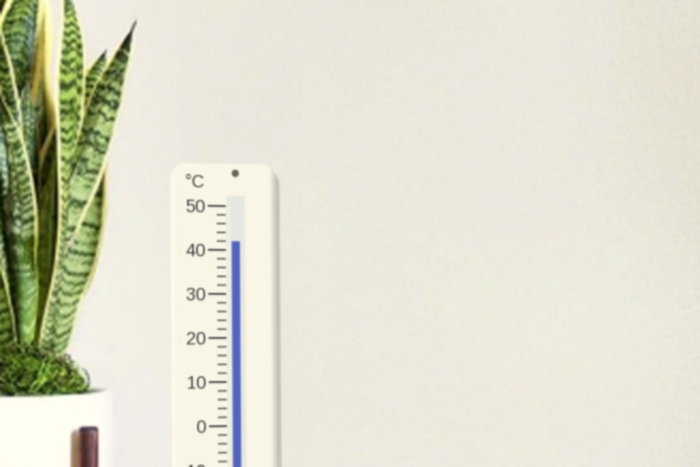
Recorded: value=42 unit=°C
